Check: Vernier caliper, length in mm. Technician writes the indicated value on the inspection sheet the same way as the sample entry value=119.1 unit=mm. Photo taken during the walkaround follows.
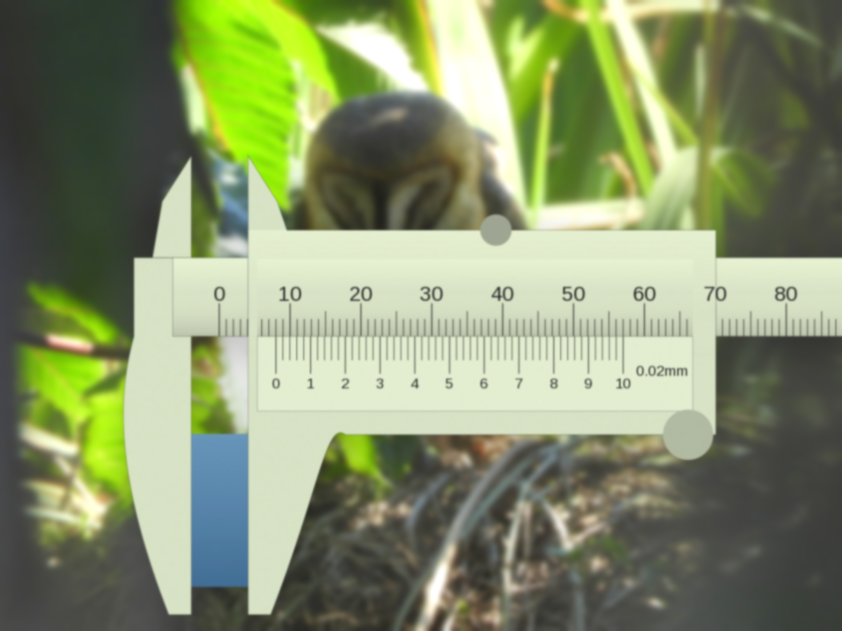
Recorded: value=8.0 unit=mm
